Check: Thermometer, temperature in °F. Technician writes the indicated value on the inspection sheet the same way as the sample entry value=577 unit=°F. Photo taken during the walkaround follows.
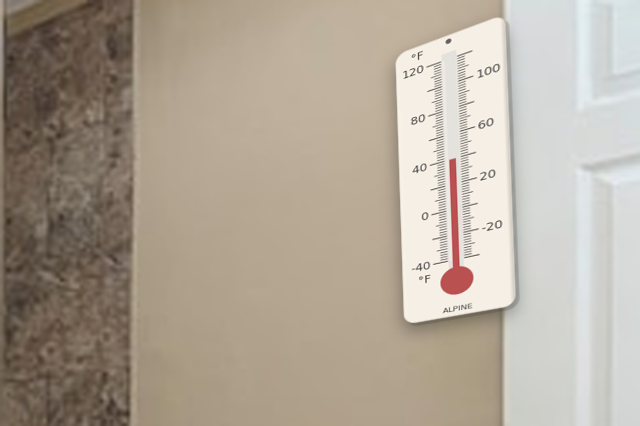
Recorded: value=40 unit=°F
